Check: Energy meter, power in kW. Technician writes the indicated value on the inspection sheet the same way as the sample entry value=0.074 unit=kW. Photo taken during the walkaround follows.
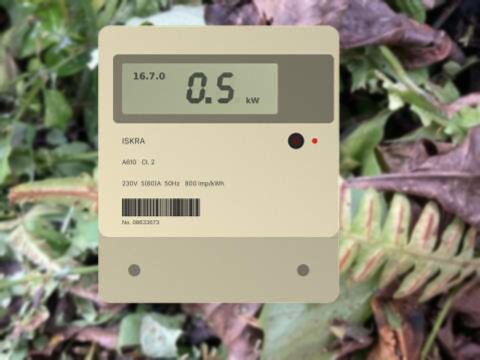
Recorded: value=0.5 unit=kW
